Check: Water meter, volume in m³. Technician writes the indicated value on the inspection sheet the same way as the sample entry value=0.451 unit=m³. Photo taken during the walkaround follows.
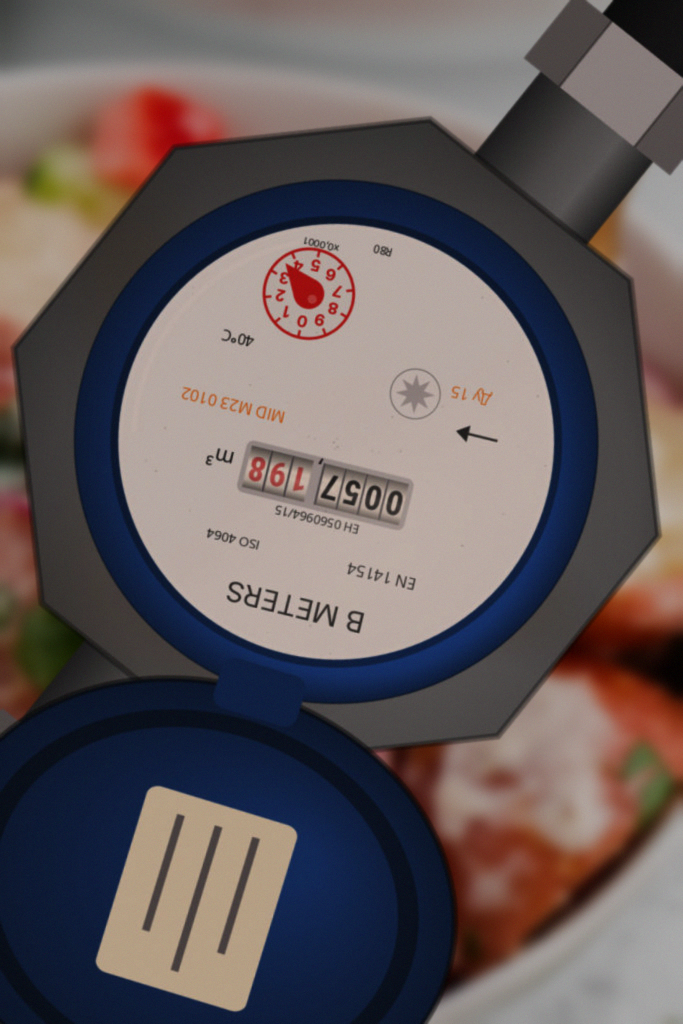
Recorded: value=57.1983 unit=m³
